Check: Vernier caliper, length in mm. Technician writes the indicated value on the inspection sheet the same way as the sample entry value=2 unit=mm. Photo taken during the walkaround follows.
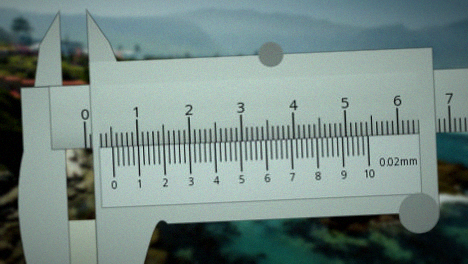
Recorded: value=5.2 unit=mm
